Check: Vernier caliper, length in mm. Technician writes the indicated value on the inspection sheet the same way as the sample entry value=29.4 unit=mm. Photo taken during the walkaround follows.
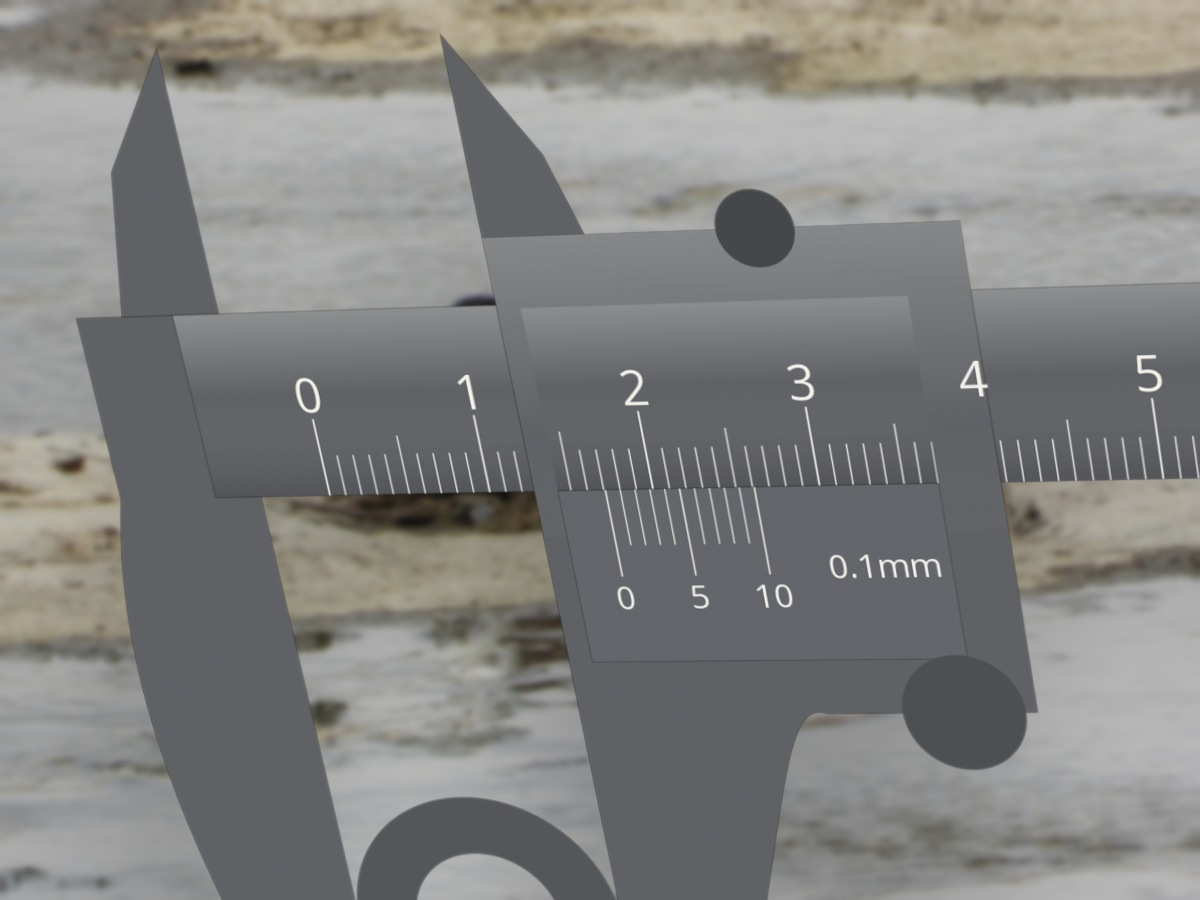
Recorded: value=17.1 unit=mm
